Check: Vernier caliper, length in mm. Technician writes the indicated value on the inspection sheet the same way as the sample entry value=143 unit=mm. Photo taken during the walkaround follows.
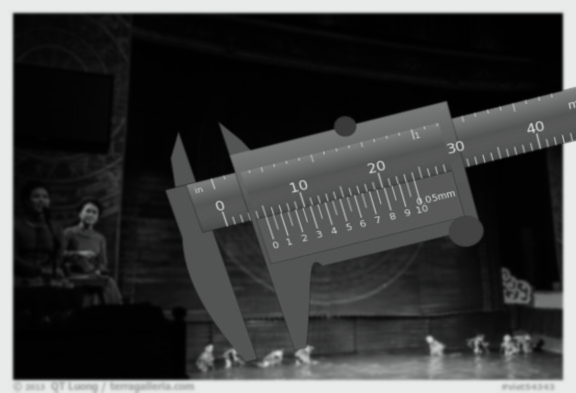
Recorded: value=5.0 unit=mm
